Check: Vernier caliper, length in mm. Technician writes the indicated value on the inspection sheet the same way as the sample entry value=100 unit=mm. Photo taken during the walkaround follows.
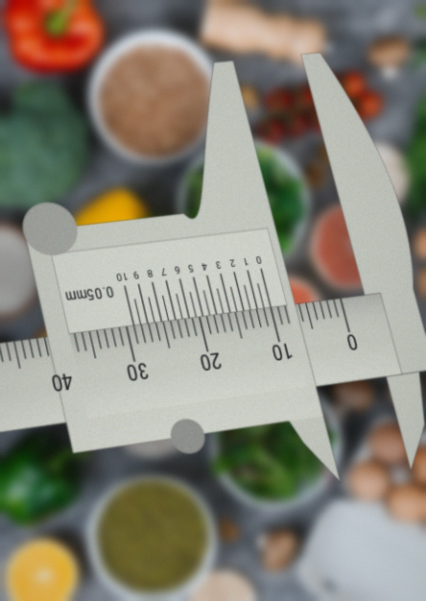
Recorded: value=10.0 unit=mm
